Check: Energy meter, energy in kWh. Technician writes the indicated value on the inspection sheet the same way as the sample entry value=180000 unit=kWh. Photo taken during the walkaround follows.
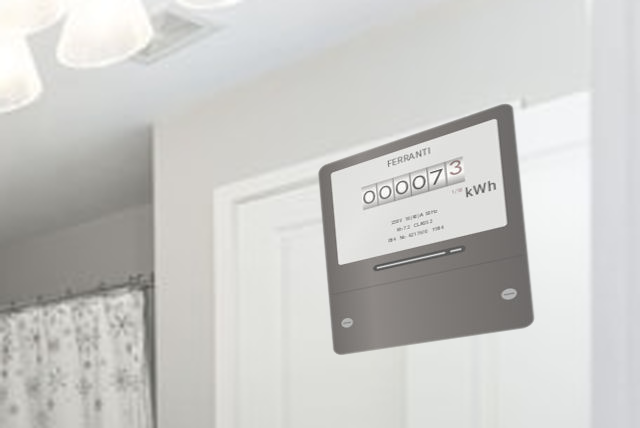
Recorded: value=7.3 unit=kWh
